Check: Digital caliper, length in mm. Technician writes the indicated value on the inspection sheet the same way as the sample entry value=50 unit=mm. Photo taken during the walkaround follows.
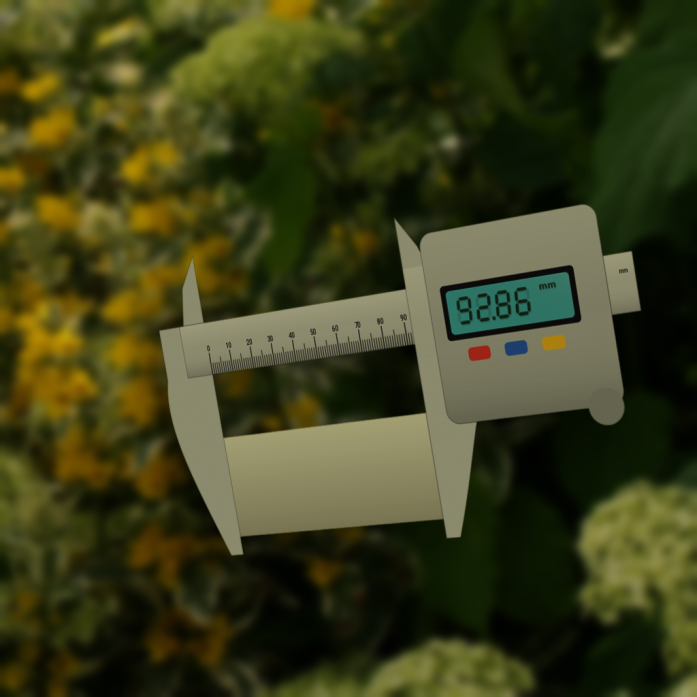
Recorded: value=92.86 unit=mm
